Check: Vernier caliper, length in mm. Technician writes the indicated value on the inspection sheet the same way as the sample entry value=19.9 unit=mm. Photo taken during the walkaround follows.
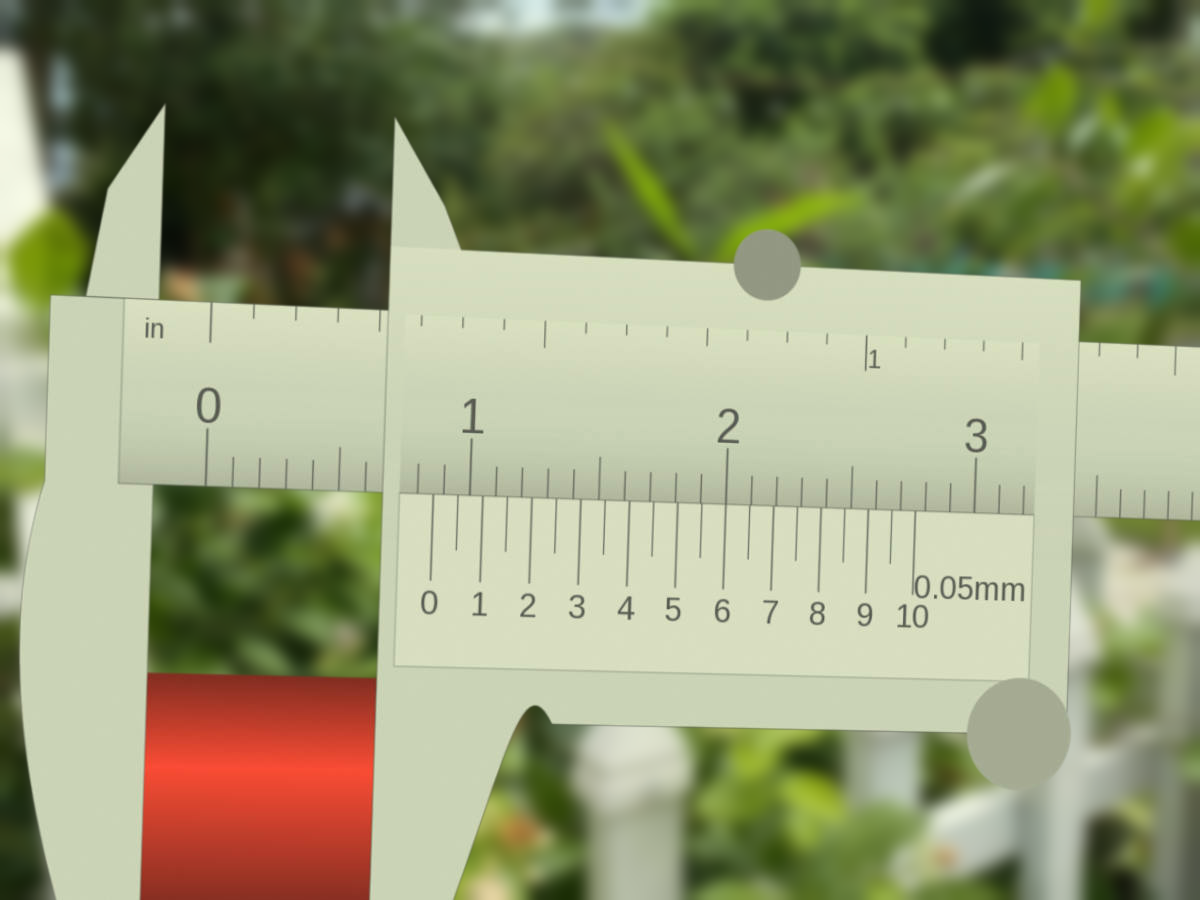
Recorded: value=8.6 unit=mm
